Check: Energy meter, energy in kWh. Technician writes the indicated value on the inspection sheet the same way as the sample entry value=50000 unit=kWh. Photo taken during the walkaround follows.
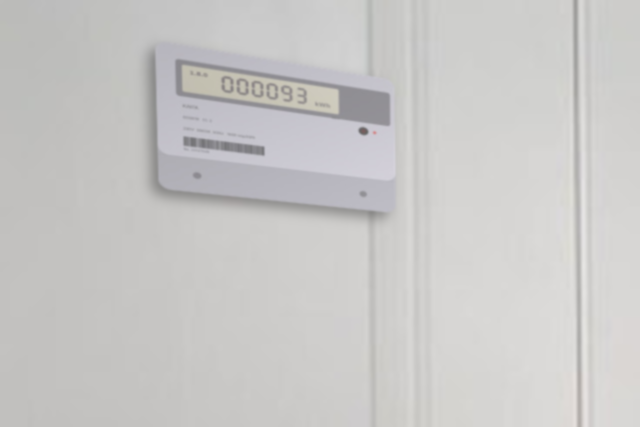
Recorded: value=93 unit=kWh
